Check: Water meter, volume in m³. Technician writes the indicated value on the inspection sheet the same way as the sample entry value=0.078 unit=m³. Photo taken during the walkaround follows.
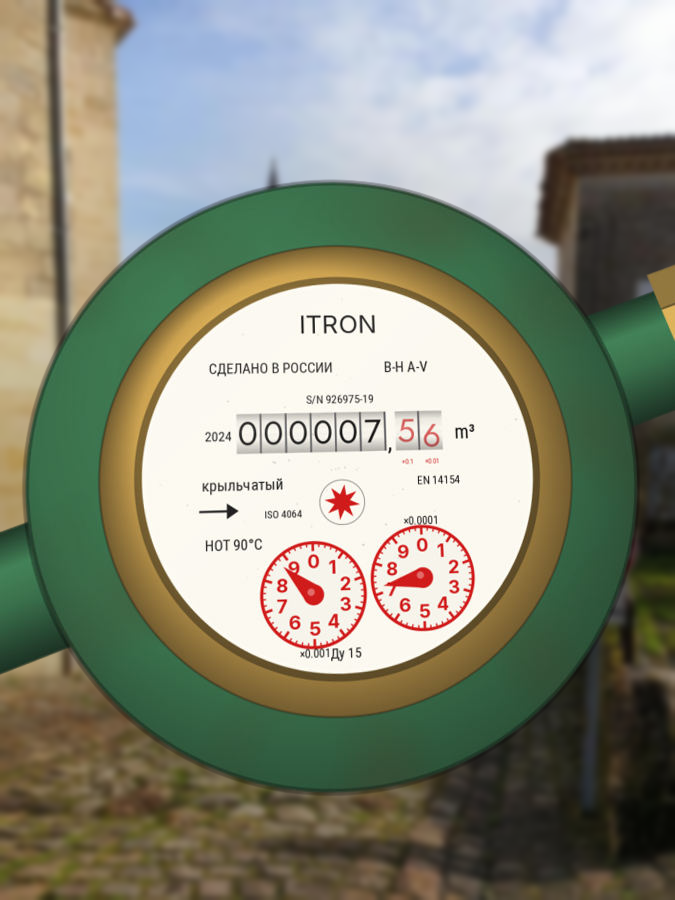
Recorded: value=7.5587 unit=m³
